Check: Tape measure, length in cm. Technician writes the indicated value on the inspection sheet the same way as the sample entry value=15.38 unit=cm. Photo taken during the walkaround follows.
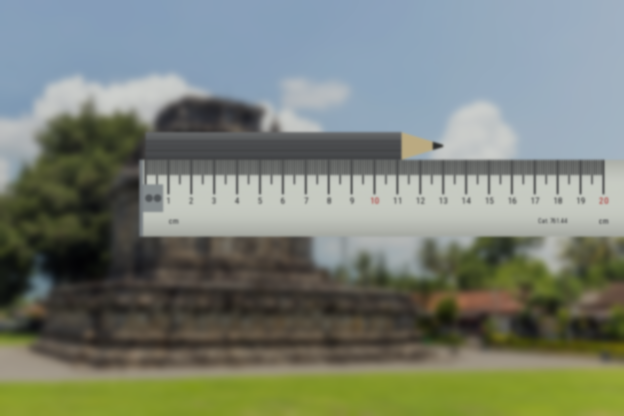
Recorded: value=13 unit=cm
